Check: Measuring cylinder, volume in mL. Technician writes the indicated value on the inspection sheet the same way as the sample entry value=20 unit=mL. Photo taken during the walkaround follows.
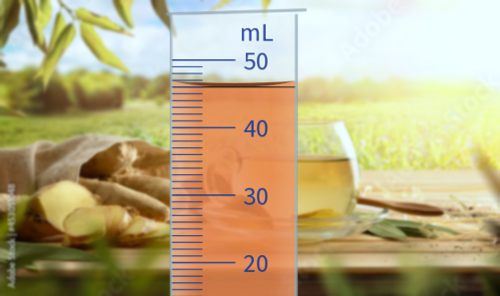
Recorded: value=46 unit=mL
